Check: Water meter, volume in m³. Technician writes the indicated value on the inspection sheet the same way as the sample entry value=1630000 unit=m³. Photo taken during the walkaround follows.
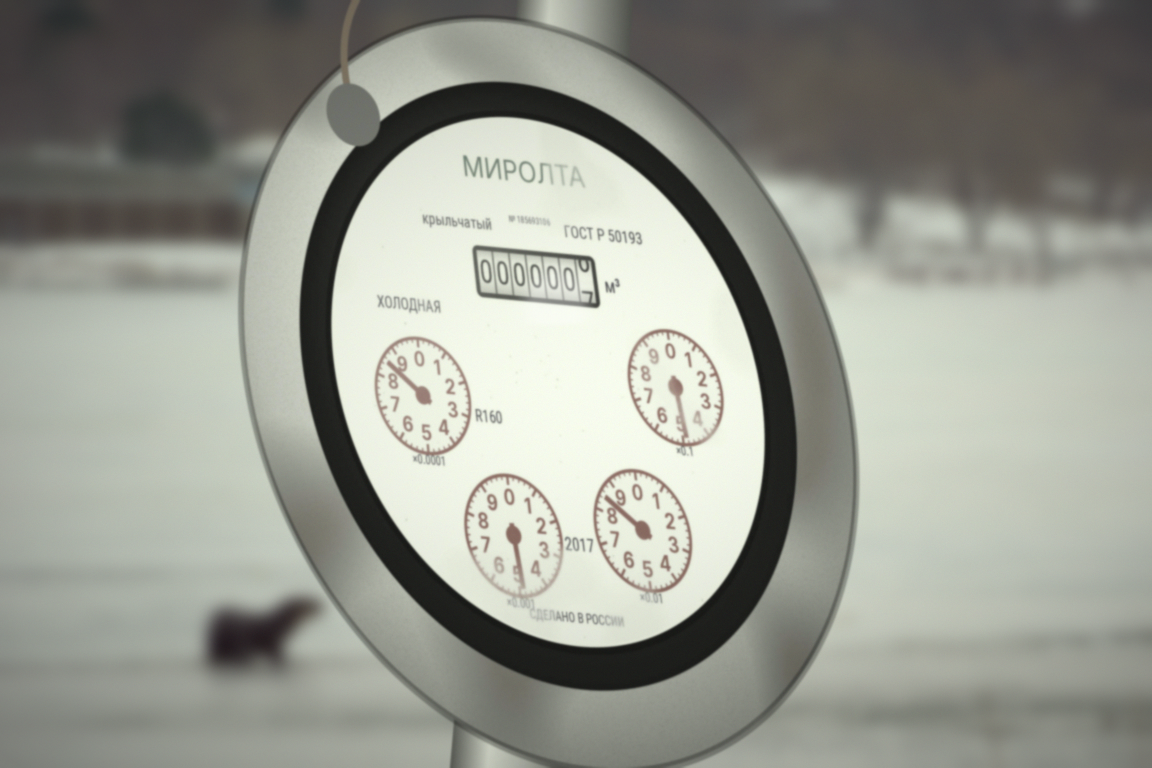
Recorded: value=6.4848 unit=m³
